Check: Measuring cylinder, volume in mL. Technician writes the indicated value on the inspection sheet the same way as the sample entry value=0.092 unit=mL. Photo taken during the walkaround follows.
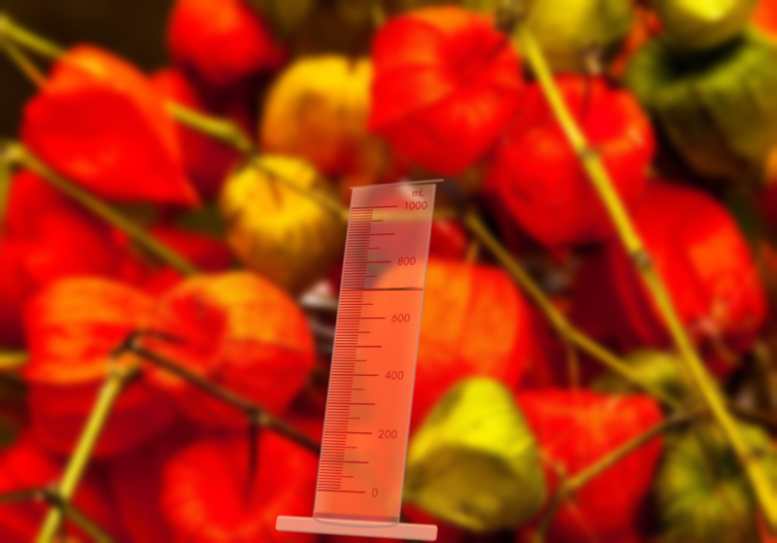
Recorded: value=700 unit=mL
